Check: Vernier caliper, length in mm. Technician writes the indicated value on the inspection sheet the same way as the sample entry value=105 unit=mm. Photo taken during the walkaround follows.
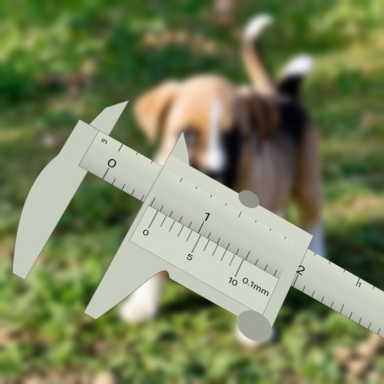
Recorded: value=5.8 unit=mm
